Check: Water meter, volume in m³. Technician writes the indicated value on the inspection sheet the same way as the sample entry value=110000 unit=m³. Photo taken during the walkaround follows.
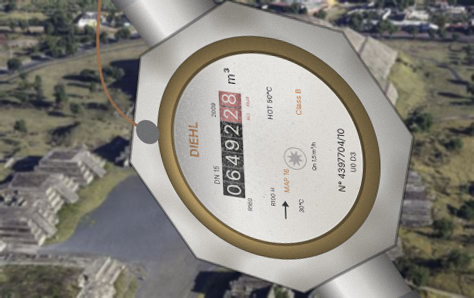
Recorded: value=6492.28 unit=m³
